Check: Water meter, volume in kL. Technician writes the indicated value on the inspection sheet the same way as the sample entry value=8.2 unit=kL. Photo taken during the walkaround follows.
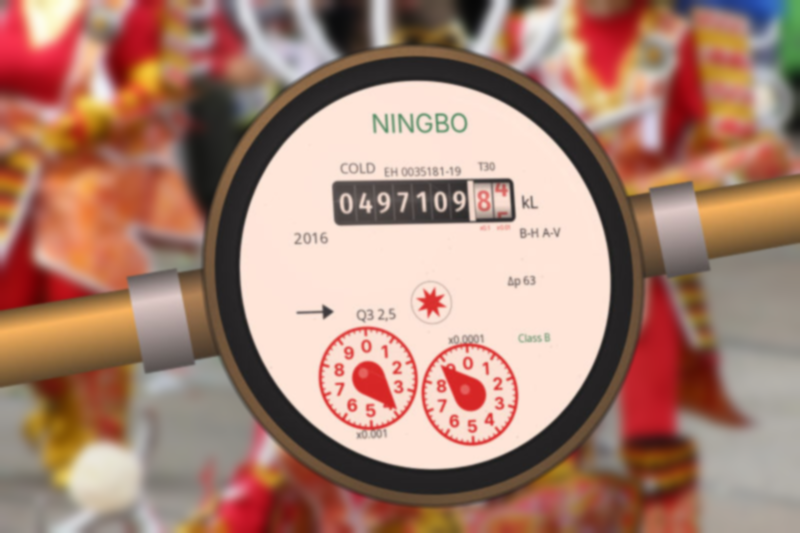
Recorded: value=497109.8438 unit=kL
